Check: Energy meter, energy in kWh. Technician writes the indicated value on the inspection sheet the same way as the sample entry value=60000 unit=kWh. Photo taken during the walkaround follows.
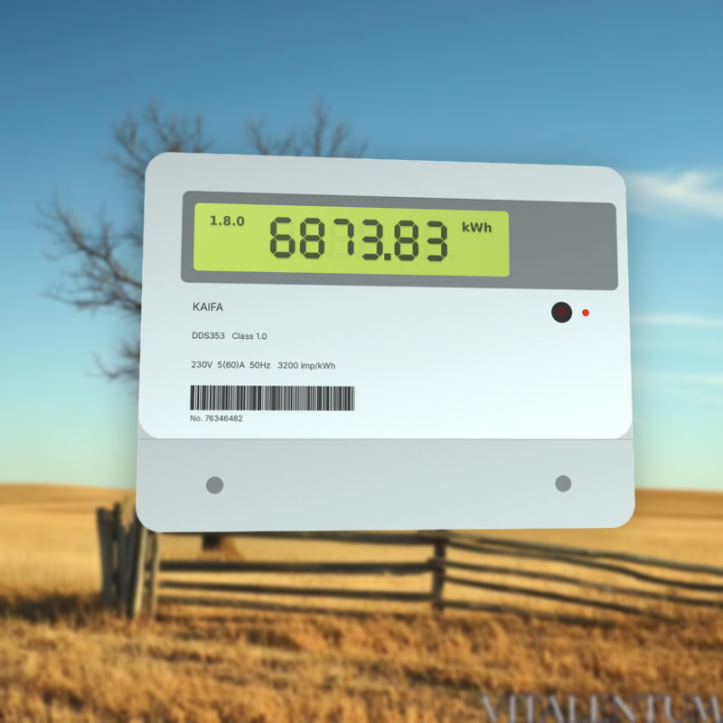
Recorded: value=6873.83 unit=kWh
